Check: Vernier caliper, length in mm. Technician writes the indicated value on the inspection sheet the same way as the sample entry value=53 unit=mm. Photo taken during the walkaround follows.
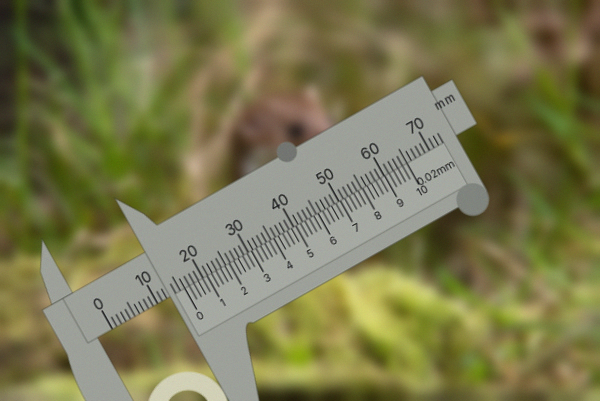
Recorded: value=16.0 unit=mm
